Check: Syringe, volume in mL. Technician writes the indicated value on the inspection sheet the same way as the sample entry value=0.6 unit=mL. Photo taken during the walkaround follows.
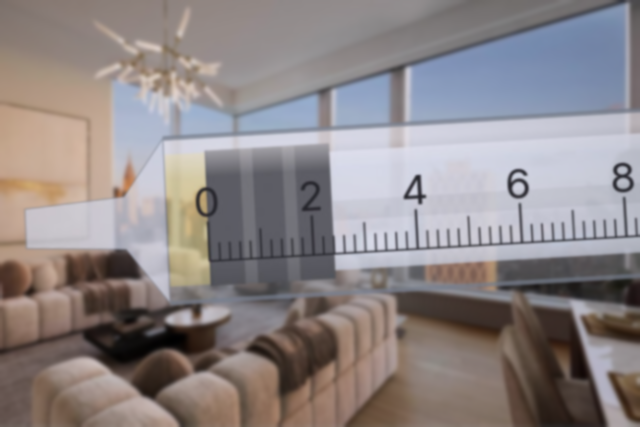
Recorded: value=0 unit=mL
